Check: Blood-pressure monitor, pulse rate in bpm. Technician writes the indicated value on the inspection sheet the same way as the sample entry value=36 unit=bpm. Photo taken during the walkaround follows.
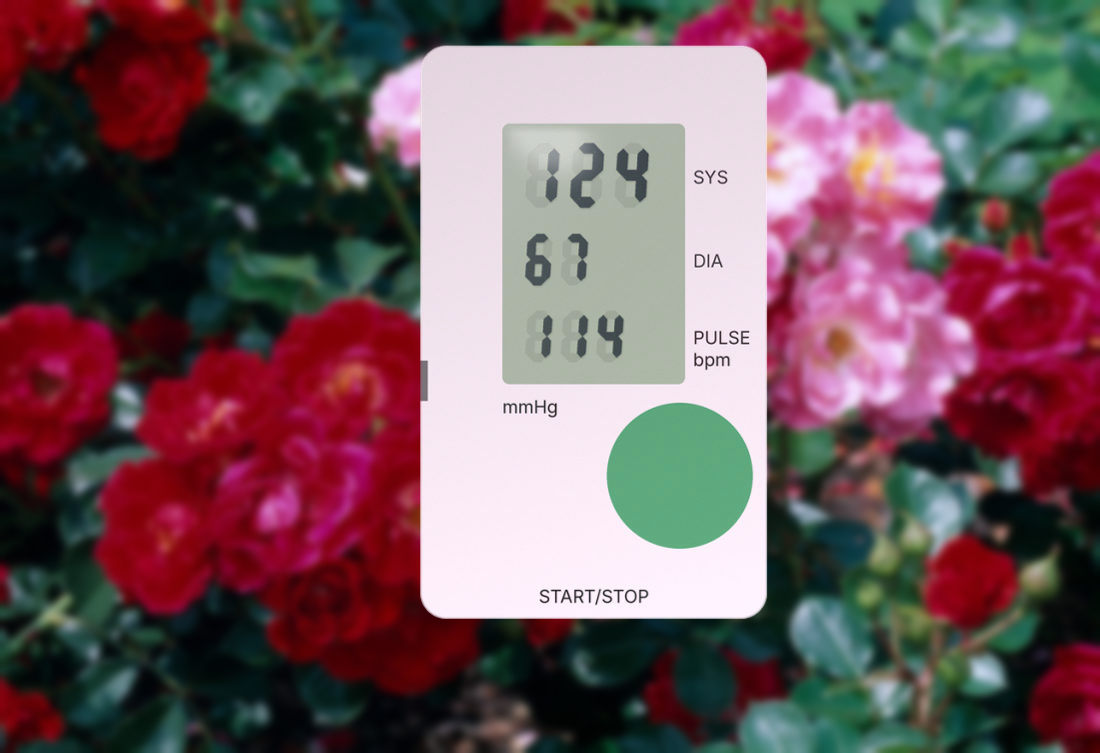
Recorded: value=114 unit=bpm
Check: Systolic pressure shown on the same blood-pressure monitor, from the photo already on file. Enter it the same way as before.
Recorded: value=124 unit=mmHg
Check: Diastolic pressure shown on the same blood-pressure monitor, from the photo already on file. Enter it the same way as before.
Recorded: value=67 unit=mmHg
